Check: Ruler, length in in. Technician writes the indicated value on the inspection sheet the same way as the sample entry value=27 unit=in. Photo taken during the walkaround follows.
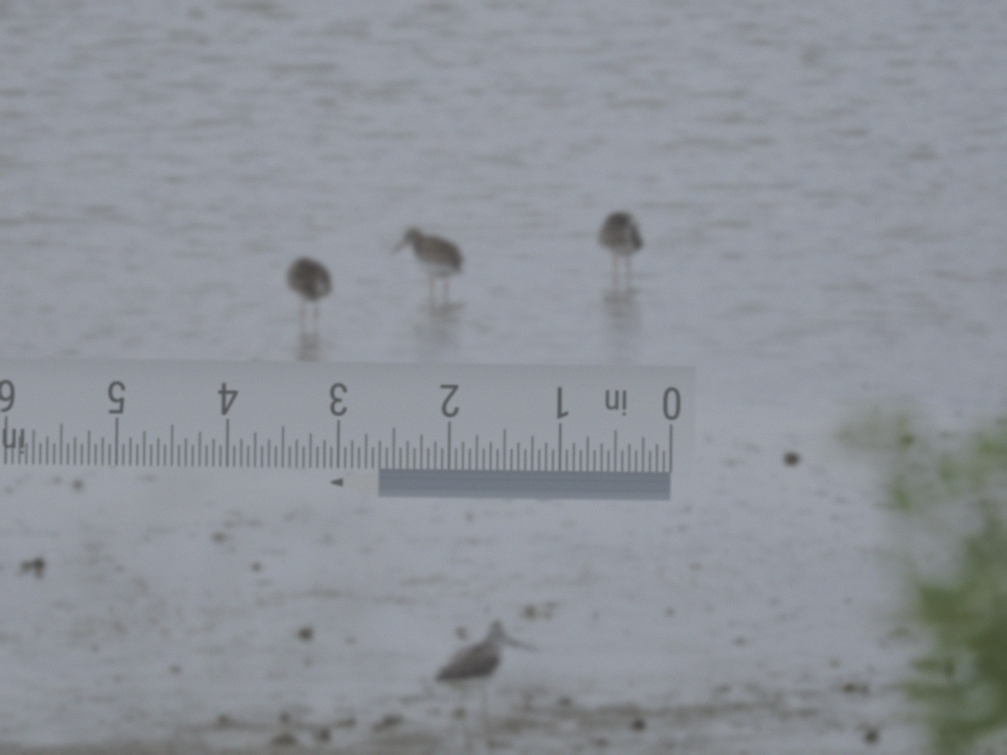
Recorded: value=3.0625 unit=in
